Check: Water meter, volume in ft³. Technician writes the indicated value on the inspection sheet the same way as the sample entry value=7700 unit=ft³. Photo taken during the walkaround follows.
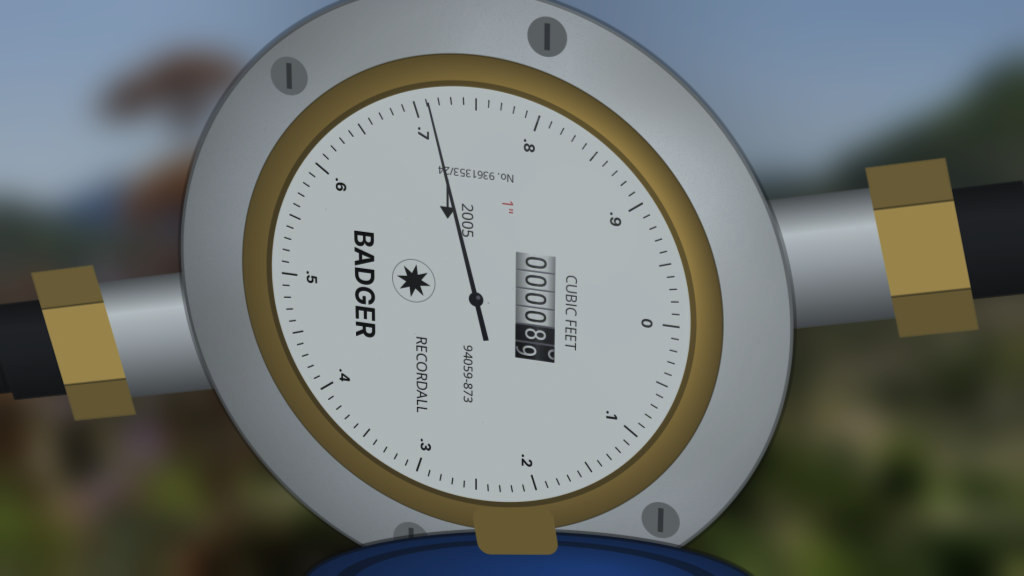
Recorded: value=88.71 unit=ft³
